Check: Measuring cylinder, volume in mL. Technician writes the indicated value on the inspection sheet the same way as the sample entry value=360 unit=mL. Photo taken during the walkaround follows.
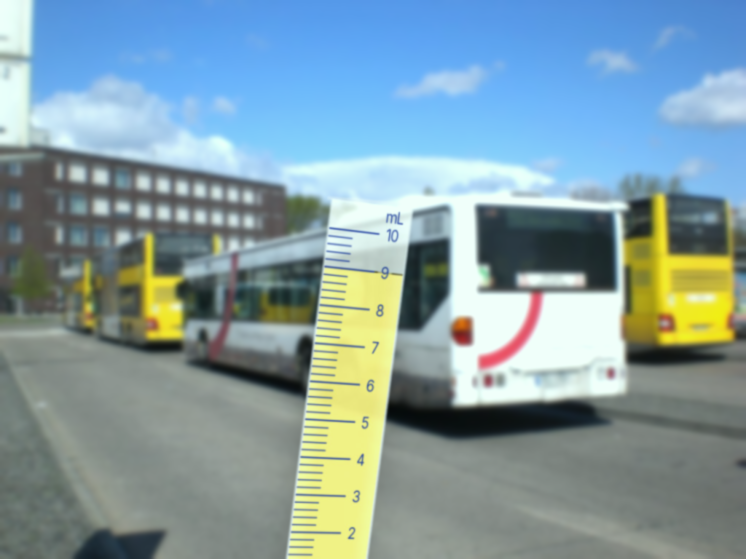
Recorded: value=9 unit=mL
